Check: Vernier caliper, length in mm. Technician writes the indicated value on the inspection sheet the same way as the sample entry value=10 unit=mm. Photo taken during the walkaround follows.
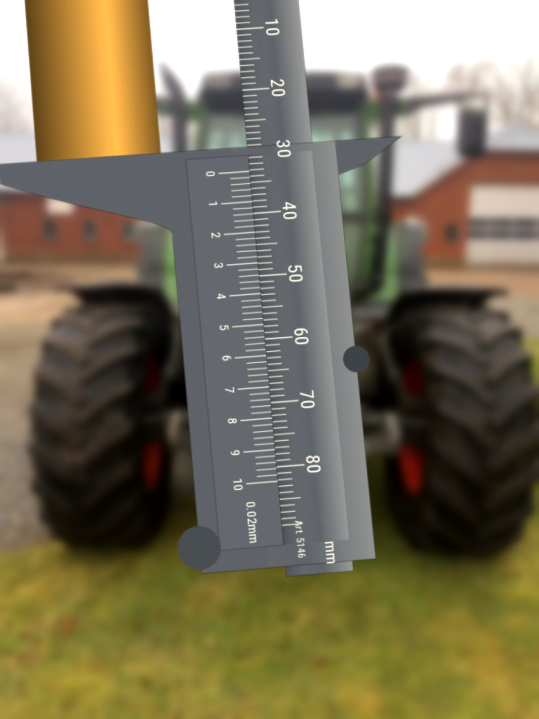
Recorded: value=33.2 unit=mm
